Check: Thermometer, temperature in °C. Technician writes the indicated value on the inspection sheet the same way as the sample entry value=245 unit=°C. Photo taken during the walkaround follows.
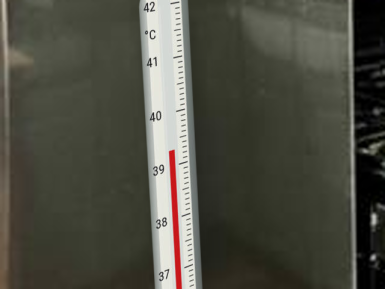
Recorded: value=39.3 unit=°C
